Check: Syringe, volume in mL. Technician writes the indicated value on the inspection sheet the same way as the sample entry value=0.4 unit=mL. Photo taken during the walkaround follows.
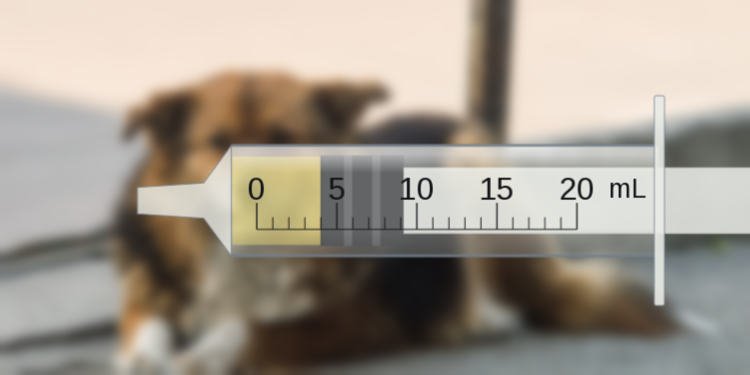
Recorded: value=4 unit=mL
